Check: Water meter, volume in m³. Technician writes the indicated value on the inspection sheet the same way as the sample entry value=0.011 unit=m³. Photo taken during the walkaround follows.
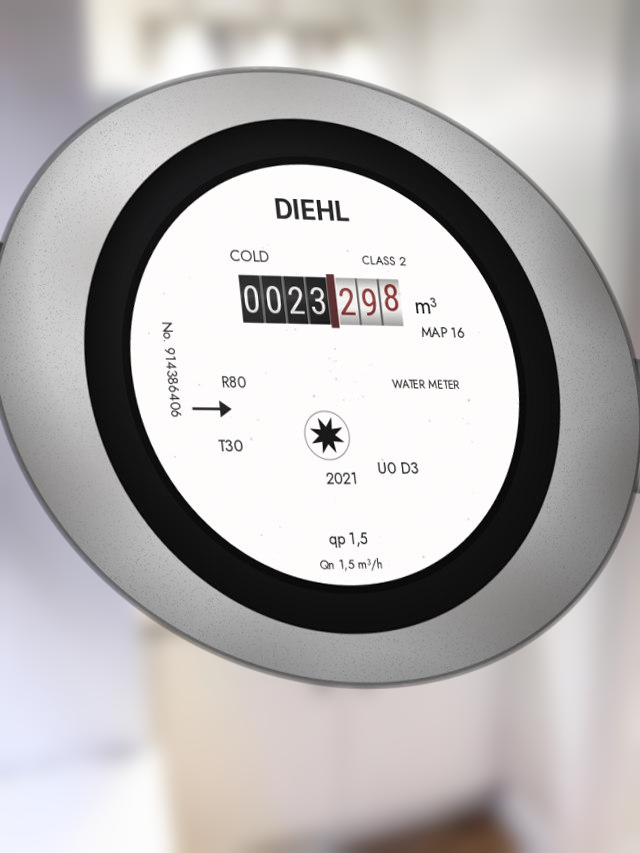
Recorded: value=23.298 unit=m³
